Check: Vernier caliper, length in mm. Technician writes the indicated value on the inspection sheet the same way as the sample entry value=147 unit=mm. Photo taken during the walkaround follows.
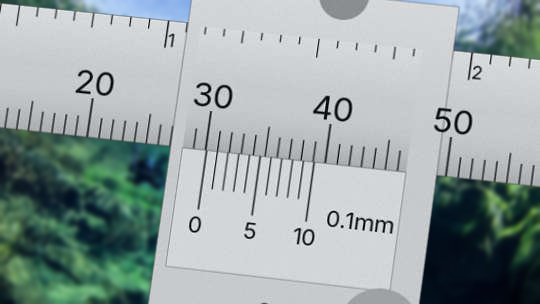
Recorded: value=30.1 unit=mm
